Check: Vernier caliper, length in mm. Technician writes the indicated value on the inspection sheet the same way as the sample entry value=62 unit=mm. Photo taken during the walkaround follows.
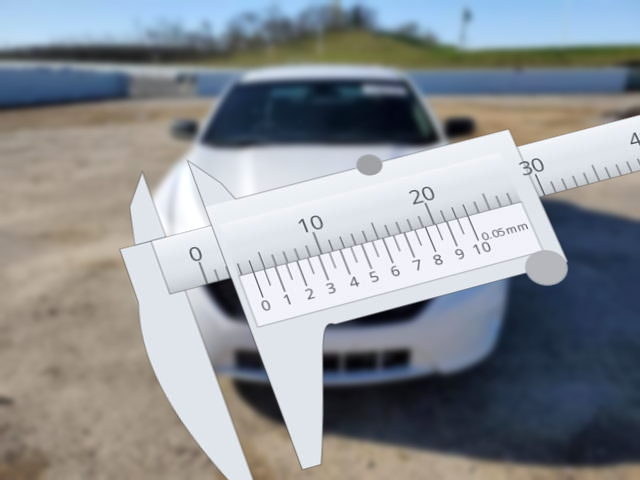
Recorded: value=4.0 unit=mm
